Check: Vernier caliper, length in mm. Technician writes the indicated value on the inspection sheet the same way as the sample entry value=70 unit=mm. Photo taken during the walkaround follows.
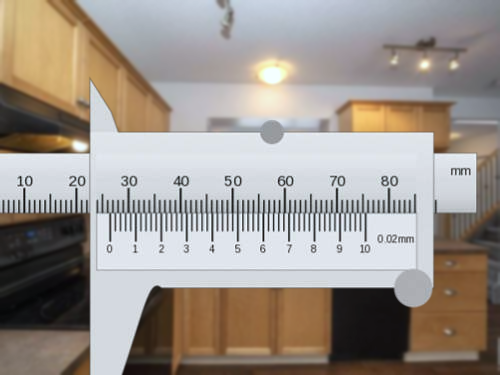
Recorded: value=26.5 unit=mm
